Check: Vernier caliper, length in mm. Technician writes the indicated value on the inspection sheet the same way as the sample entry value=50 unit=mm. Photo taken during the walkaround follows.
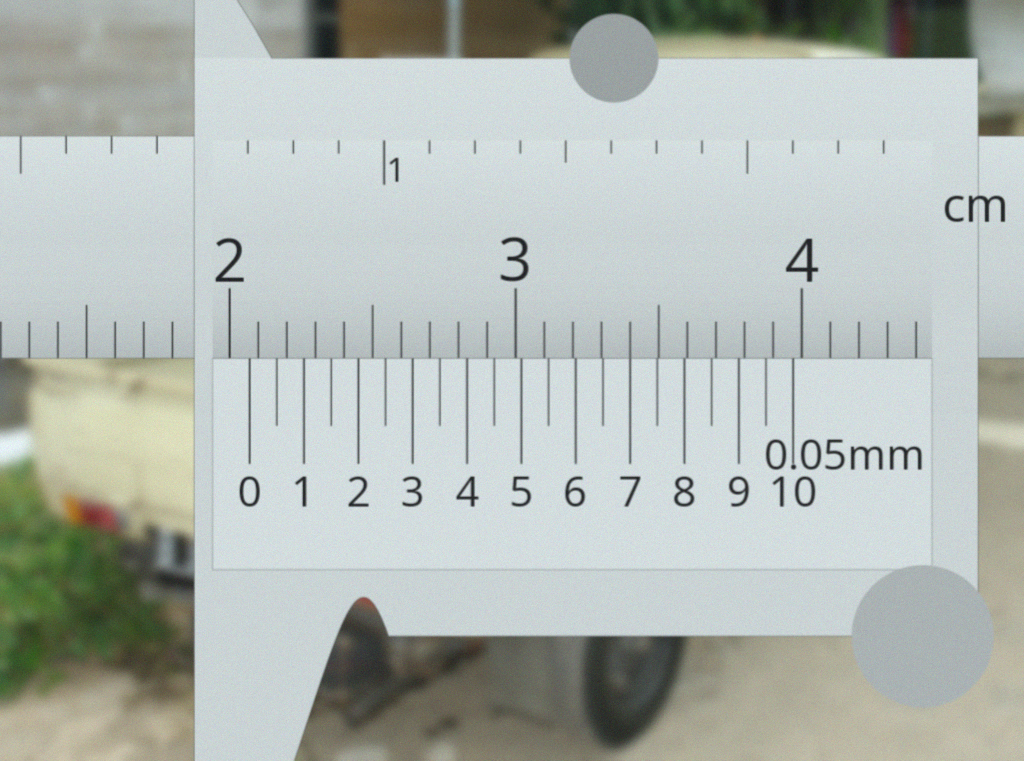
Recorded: value=20.70 unit=mm
